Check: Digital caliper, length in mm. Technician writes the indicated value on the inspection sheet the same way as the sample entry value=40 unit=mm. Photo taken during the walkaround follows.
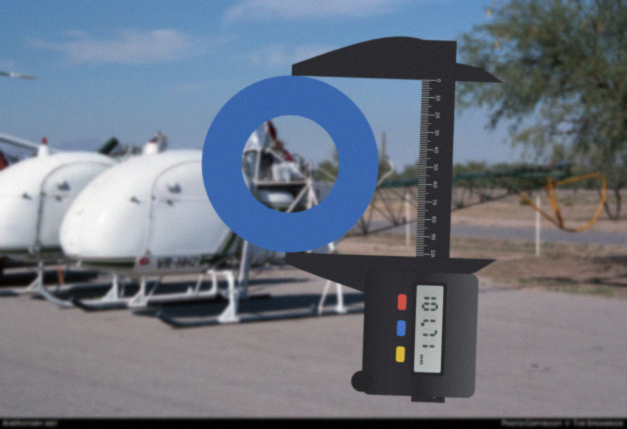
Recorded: value=101.71 unit=mm
